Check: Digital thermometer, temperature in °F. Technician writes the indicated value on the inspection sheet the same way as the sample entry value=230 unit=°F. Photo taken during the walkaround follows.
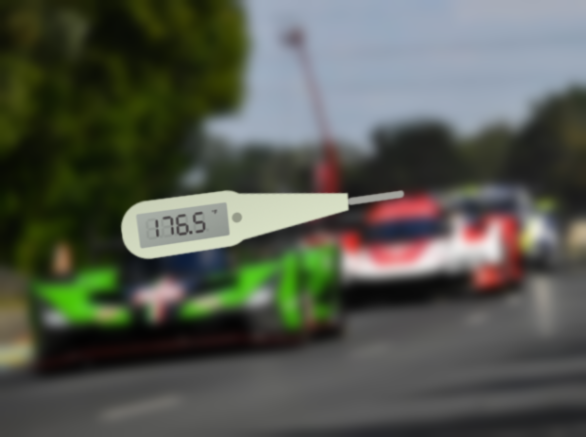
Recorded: value=176.5 unit=°F
